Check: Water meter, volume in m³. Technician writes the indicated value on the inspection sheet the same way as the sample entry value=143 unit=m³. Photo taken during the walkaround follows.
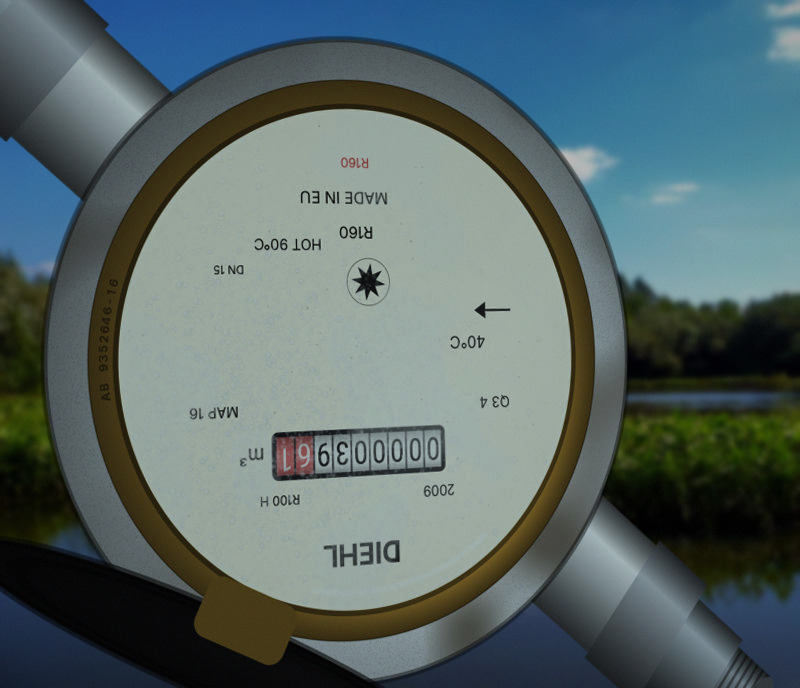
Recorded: value=39.61 unit=m³
